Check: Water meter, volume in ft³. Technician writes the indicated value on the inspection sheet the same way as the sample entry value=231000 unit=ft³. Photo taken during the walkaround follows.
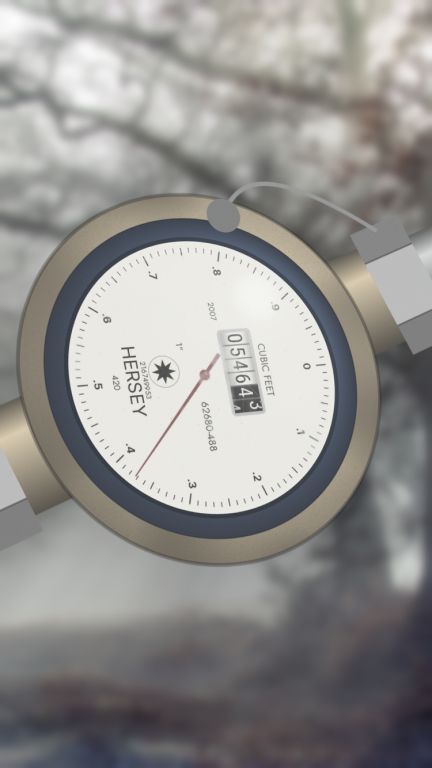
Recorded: value=54643.37 unit=ft³
